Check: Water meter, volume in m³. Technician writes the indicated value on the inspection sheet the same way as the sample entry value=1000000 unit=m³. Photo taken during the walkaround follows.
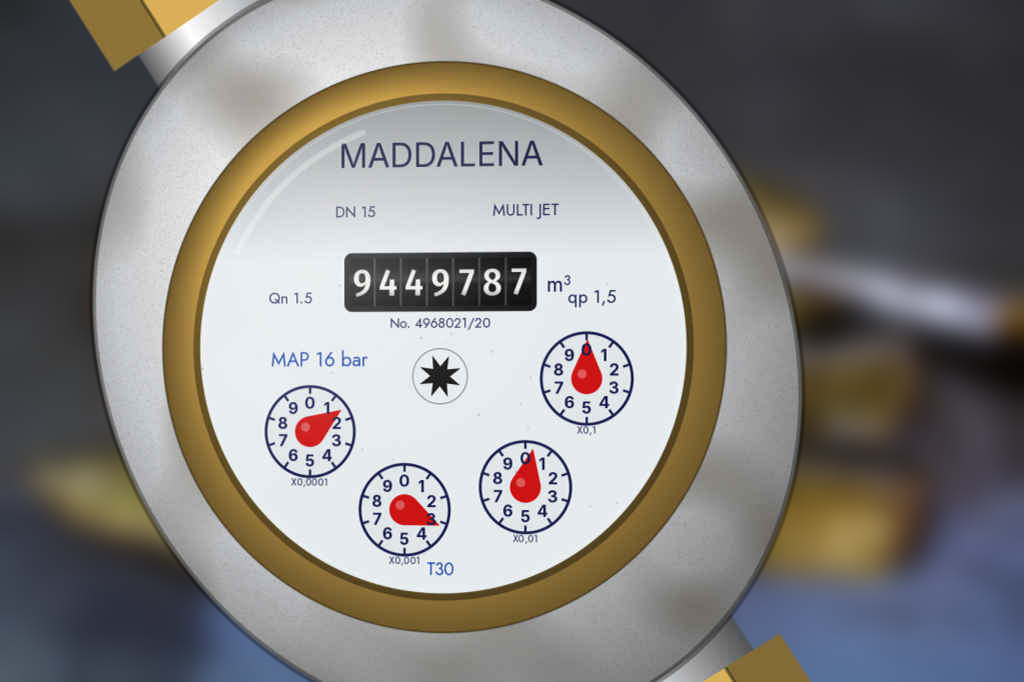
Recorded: value=9449787.0031 unit=m³
